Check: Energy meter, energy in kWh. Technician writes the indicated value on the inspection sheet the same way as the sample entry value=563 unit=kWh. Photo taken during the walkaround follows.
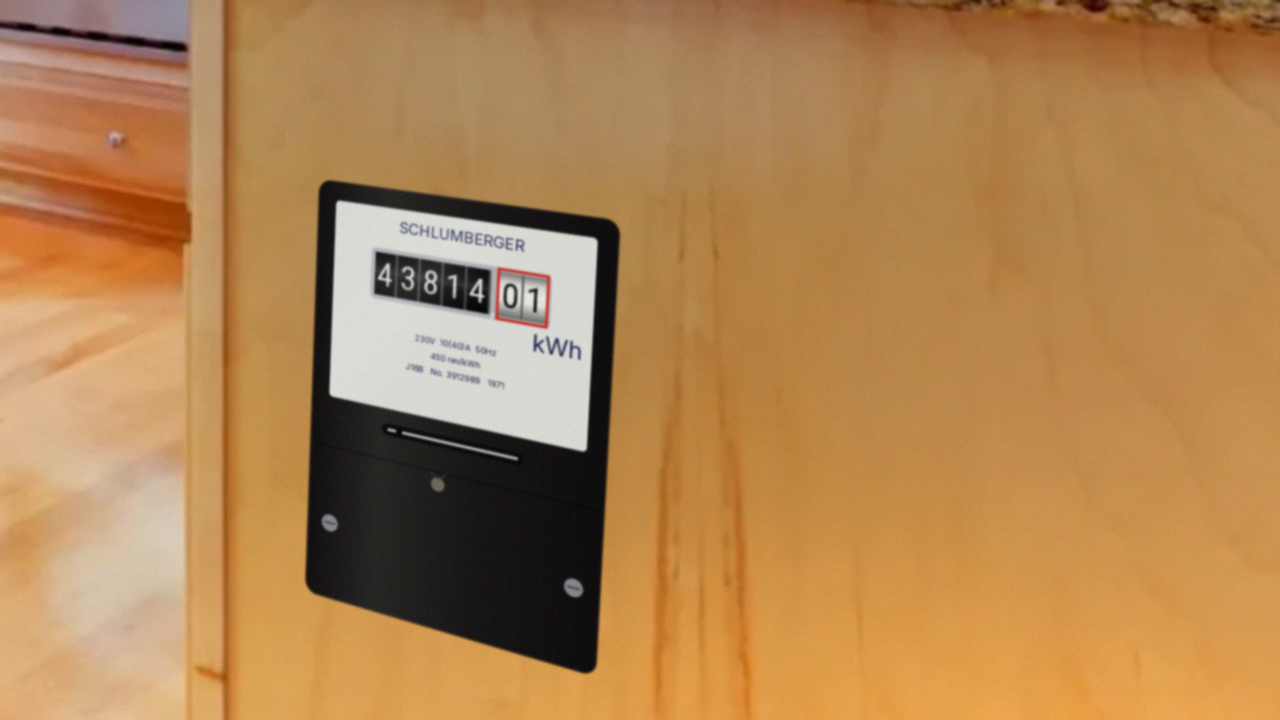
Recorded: value=43814.01 unit=kWh
